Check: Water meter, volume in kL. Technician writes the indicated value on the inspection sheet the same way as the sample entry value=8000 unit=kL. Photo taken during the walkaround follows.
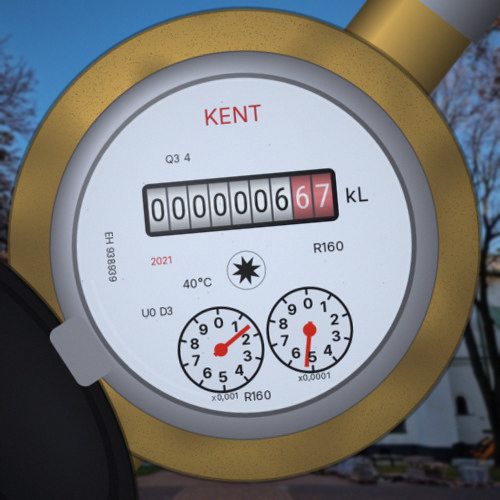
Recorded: value=6.6715 unit=kL
